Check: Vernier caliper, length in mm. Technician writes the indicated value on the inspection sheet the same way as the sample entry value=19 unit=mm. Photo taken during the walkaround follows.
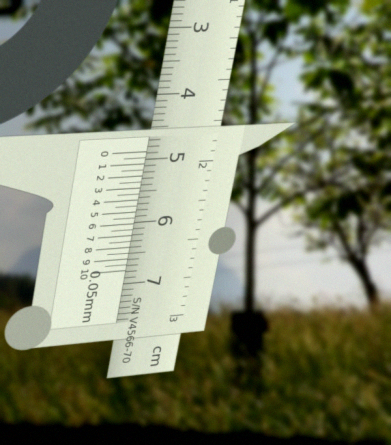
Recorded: value=48.8 unit=mm
